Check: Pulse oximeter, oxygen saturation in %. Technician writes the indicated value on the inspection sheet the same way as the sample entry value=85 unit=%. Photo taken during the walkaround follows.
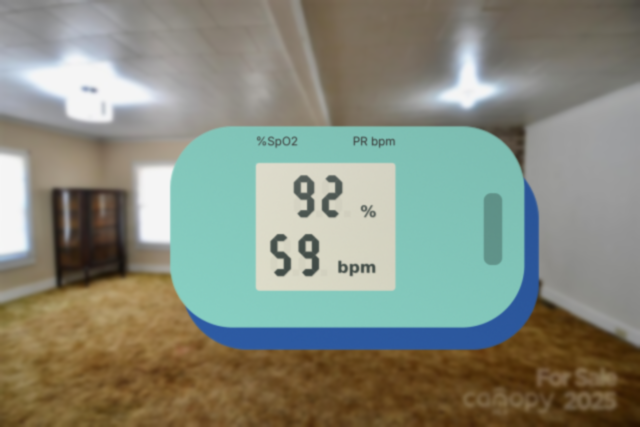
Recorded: value=92 unit=%
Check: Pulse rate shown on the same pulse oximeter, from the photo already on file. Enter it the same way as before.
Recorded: value=59 unit=bpm
